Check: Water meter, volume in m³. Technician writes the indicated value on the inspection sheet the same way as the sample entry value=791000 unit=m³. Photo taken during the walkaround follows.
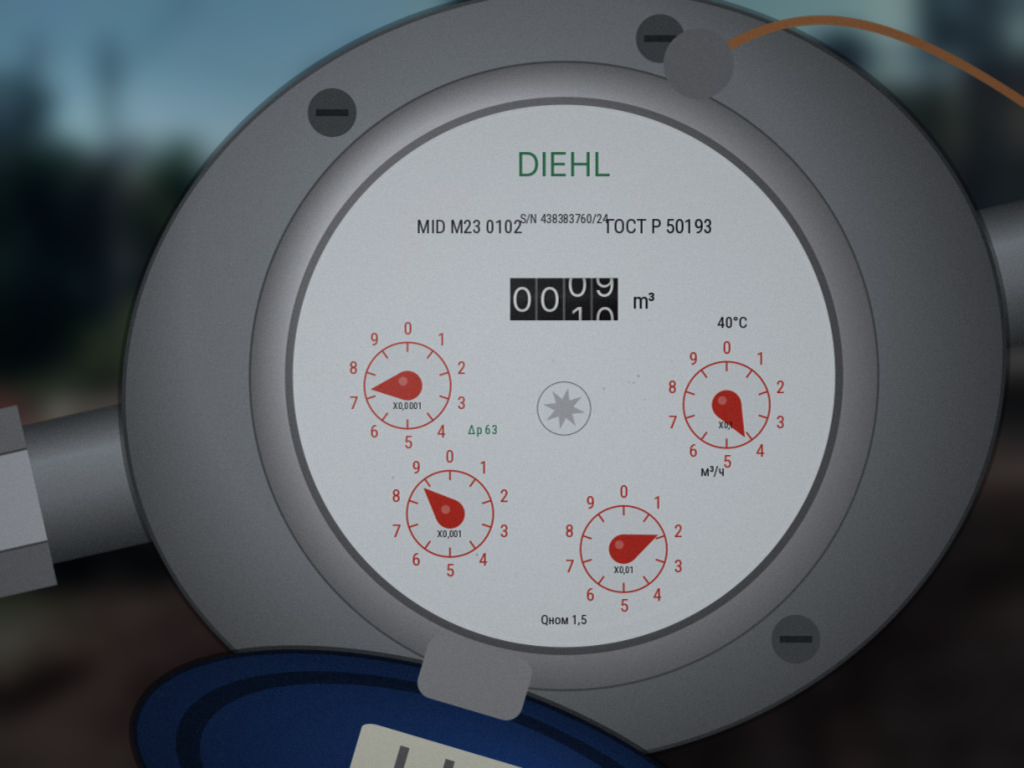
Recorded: value=9.4187 unit=m³
